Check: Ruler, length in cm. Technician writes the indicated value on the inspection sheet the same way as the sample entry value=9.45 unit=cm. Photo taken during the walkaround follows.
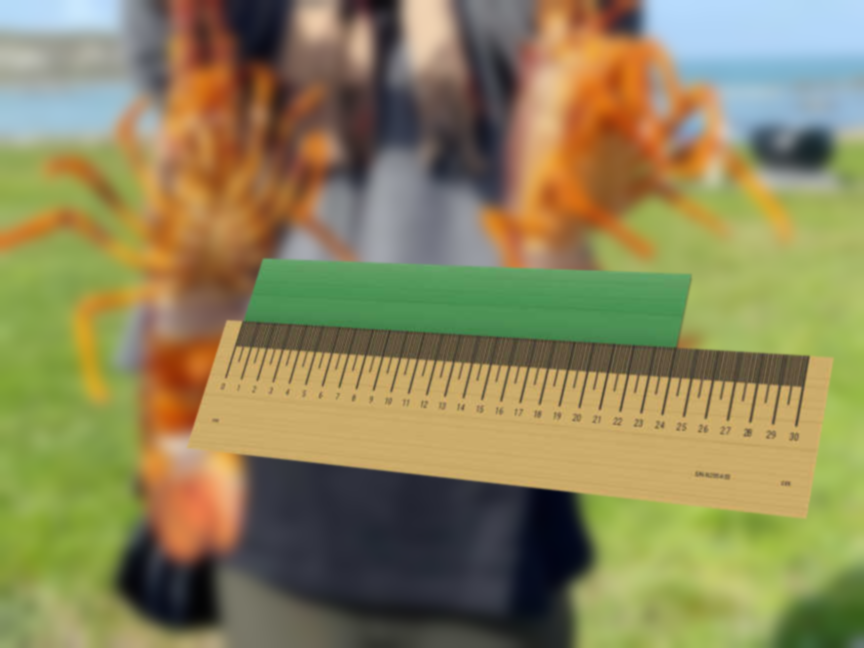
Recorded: value=24 unit=cm
